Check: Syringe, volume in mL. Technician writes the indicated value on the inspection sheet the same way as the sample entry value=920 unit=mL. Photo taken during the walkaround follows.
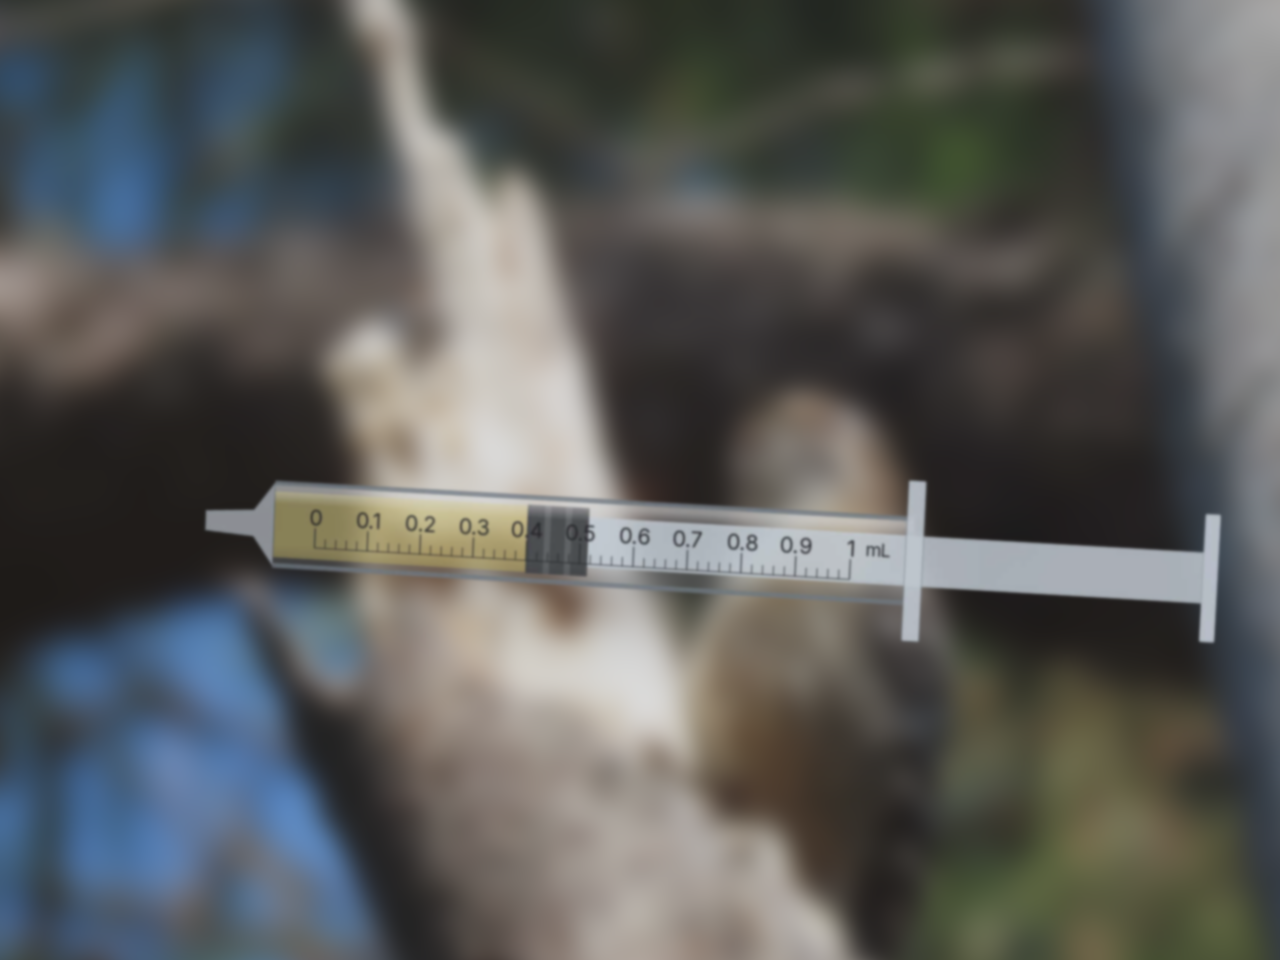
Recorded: value=0.4 unit=mL
